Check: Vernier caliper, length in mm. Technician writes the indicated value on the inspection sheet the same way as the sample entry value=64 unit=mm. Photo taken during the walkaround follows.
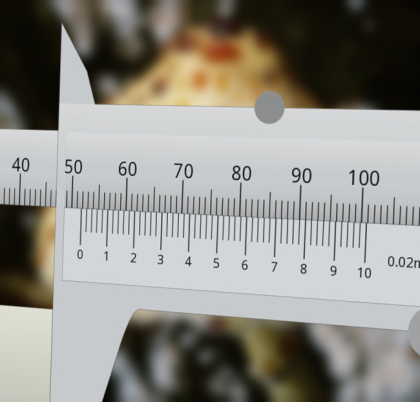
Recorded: value=51.8 unit=mm
